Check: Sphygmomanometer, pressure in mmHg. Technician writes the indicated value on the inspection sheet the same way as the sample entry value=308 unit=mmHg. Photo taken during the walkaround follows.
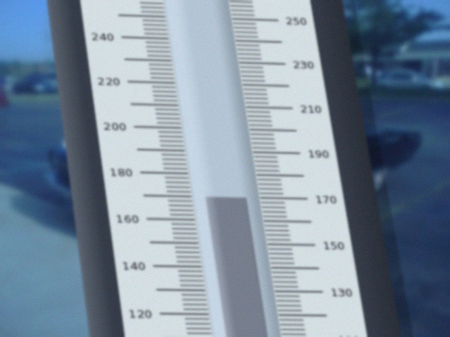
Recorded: value=170 unit=mmHg
